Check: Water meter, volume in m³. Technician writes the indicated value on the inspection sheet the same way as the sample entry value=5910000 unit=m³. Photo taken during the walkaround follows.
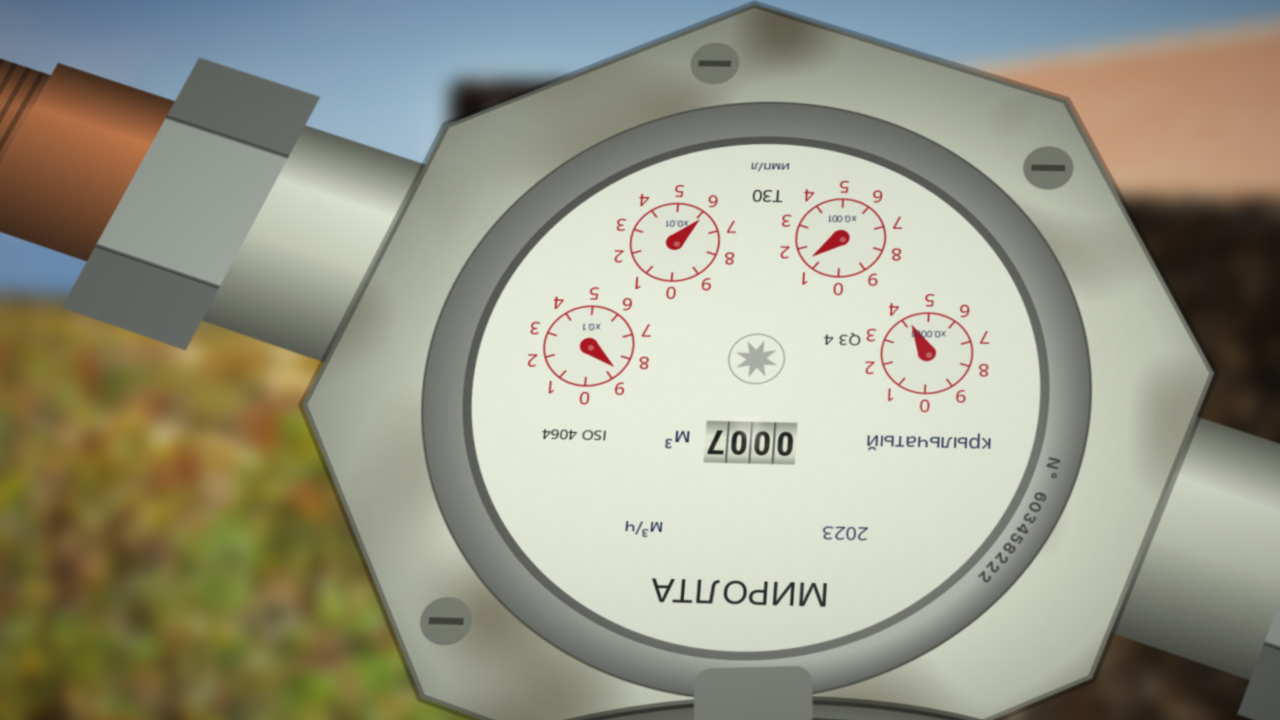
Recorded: value=7.8614 unit=m³
